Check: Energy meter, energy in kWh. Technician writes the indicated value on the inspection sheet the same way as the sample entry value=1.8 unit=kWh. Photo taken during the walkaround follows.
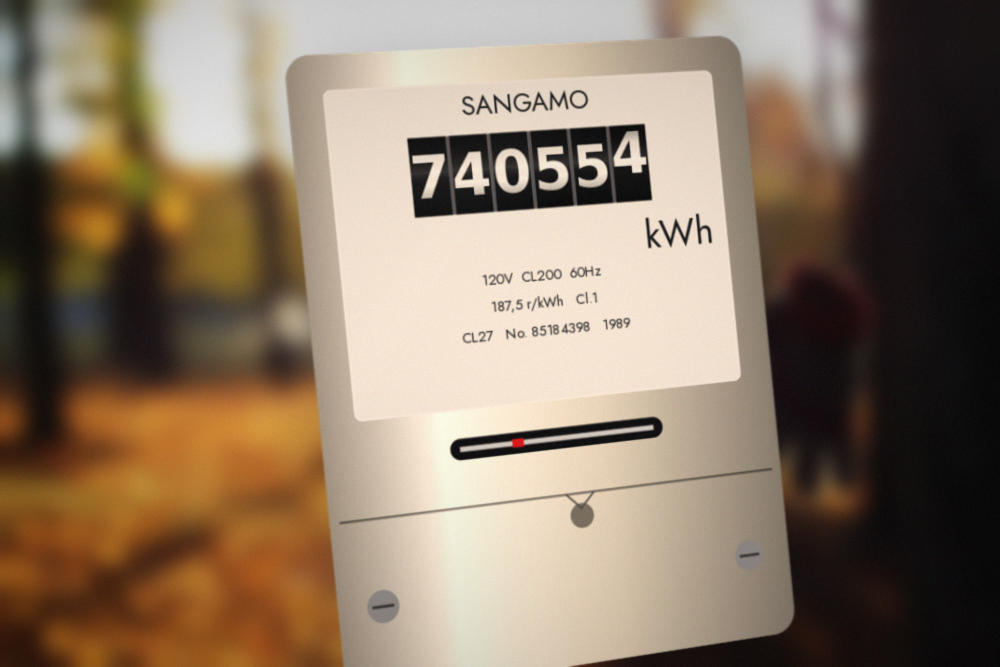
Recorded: value=740554 unit=kWh
